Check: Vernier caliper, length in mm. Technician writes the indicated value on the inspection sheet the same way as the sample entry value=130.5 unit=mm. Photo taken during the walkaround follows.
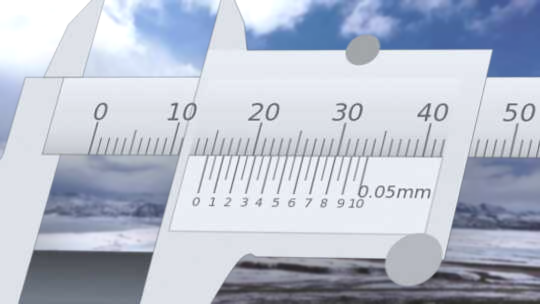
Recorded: value=14.6 unit=mm
